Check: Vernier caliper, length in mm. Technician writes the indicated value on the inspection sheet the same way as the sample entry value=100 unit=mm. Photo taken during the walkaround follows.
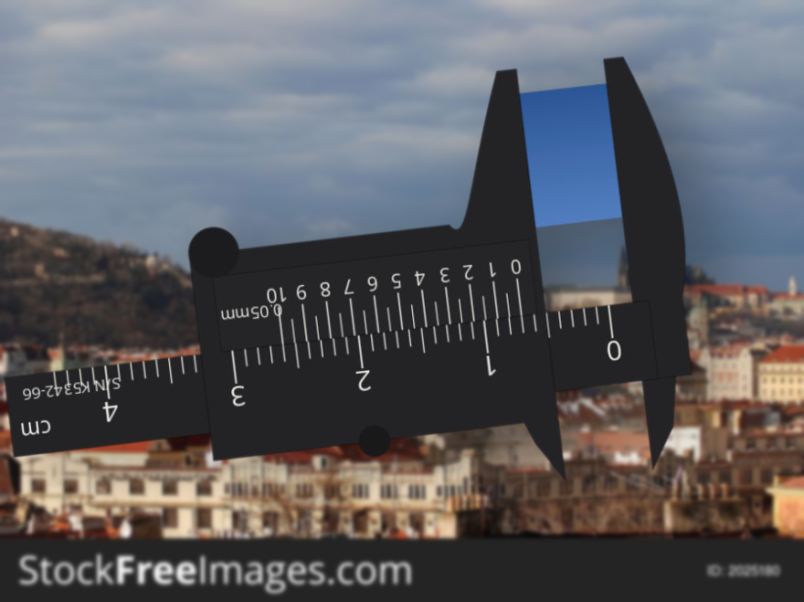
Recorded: value=7.0 unit=mm
